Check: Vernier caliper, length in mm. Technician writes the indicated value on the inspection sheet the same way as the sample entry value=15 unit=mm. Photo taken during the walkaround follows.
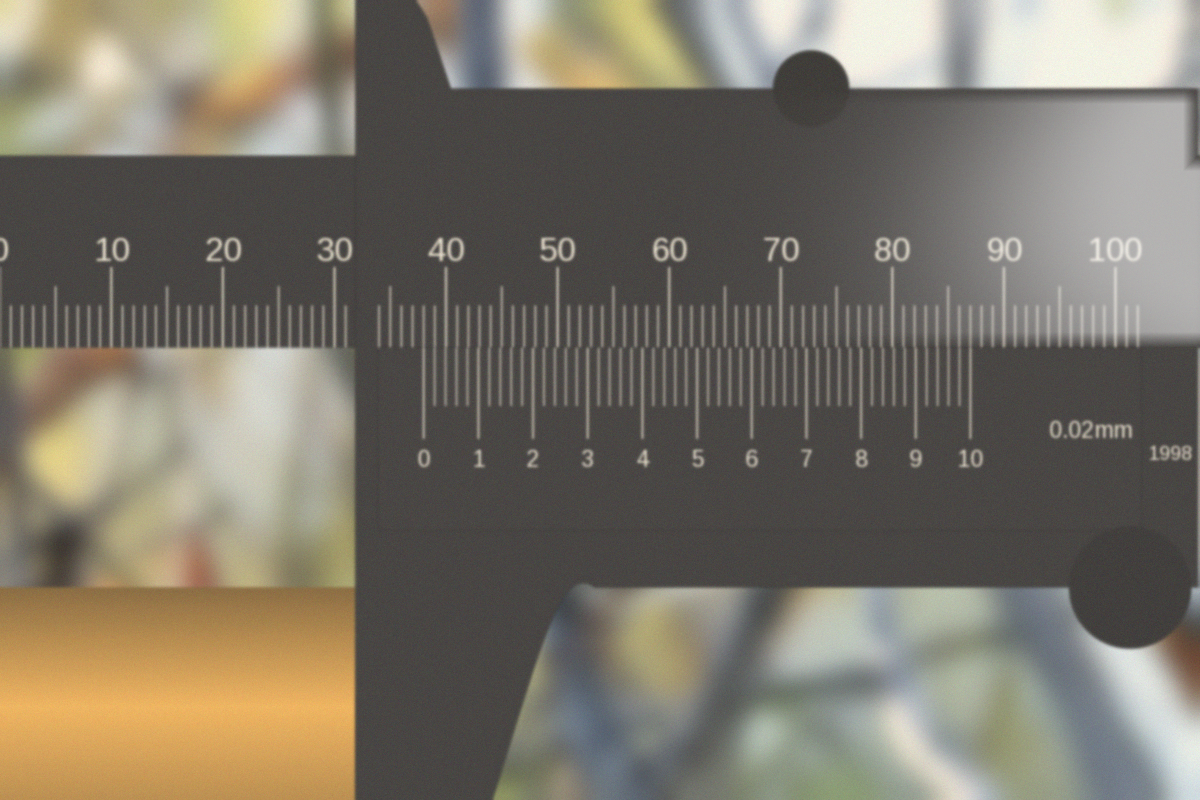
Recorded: value=38.0 unit=mm
